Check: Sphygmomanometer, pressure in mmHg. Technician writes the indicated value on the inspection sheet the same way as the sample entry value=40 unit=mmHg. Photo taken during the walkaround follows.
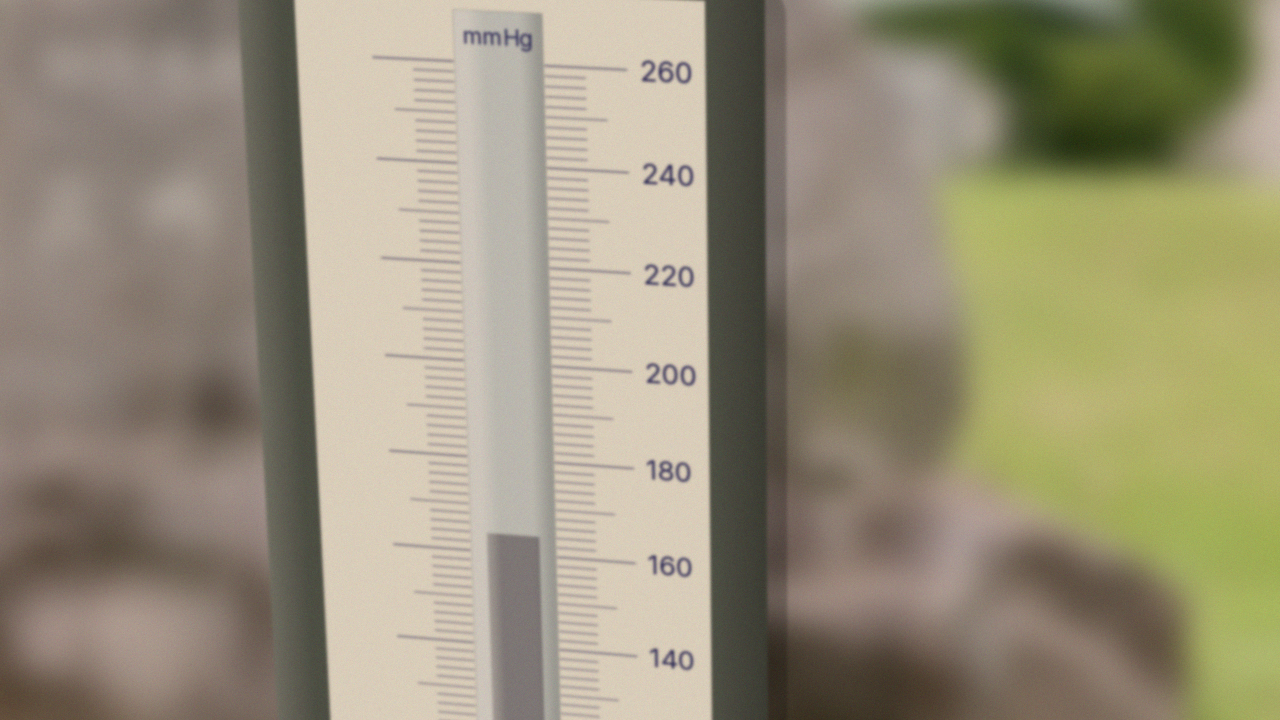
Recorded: value=164 unit=mmHg
